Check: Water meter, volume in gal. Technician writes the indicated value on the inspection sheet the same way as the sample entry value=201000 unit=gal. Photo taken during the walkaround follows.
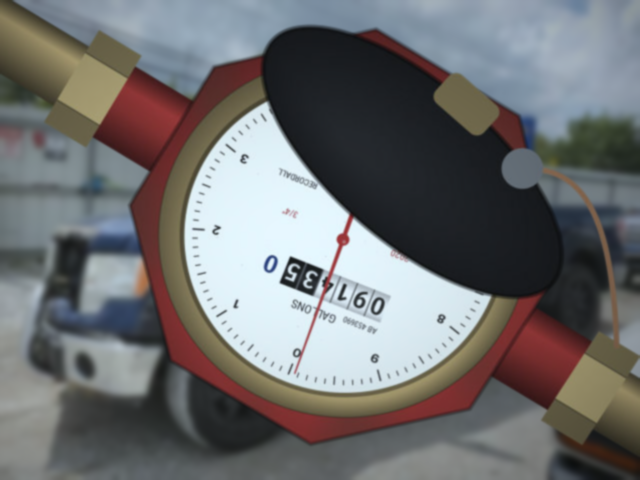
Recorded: value=914349.9 unit=gal
